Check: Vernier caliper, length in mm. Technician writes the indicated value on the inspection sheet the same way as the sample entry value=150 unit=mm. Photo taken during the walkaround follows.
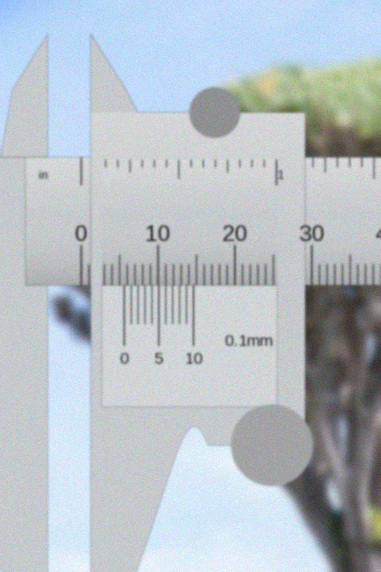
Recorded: value=5.6 unit=mm
